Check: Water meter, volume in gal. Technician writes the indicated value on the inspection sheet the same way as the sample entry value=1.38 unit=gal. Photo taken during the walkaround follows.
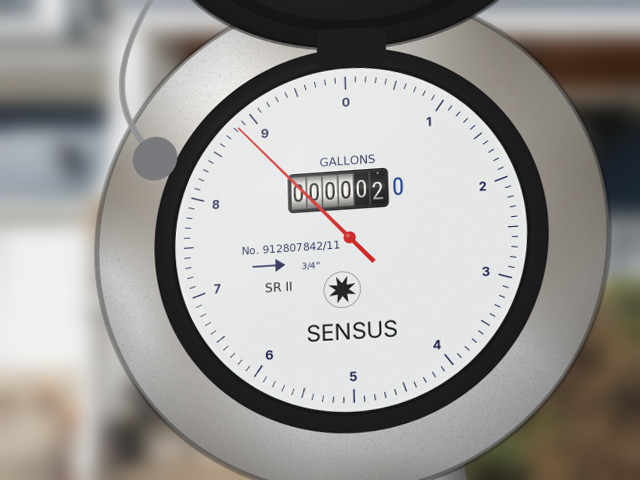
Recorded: value=18.8 unit=gal
